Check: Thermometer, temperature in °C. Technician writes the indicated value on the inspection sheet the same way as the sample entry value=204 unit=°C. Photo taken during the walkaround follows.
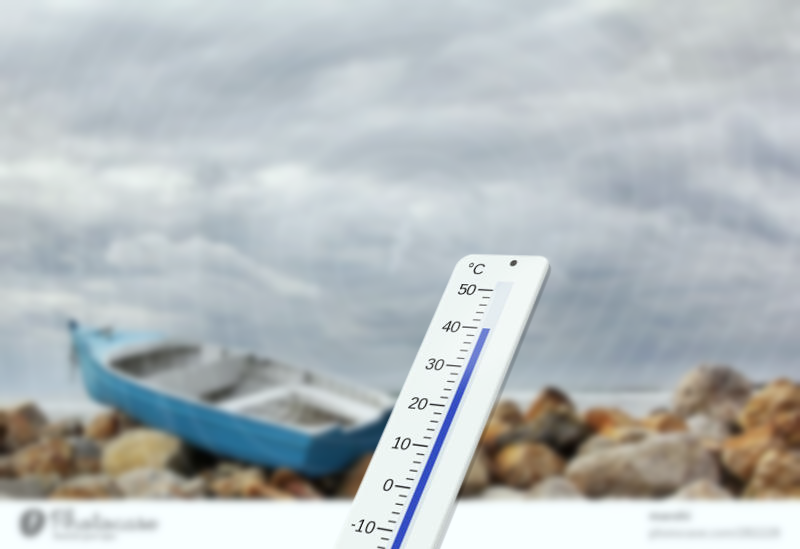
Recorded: value=40 unit=°C
